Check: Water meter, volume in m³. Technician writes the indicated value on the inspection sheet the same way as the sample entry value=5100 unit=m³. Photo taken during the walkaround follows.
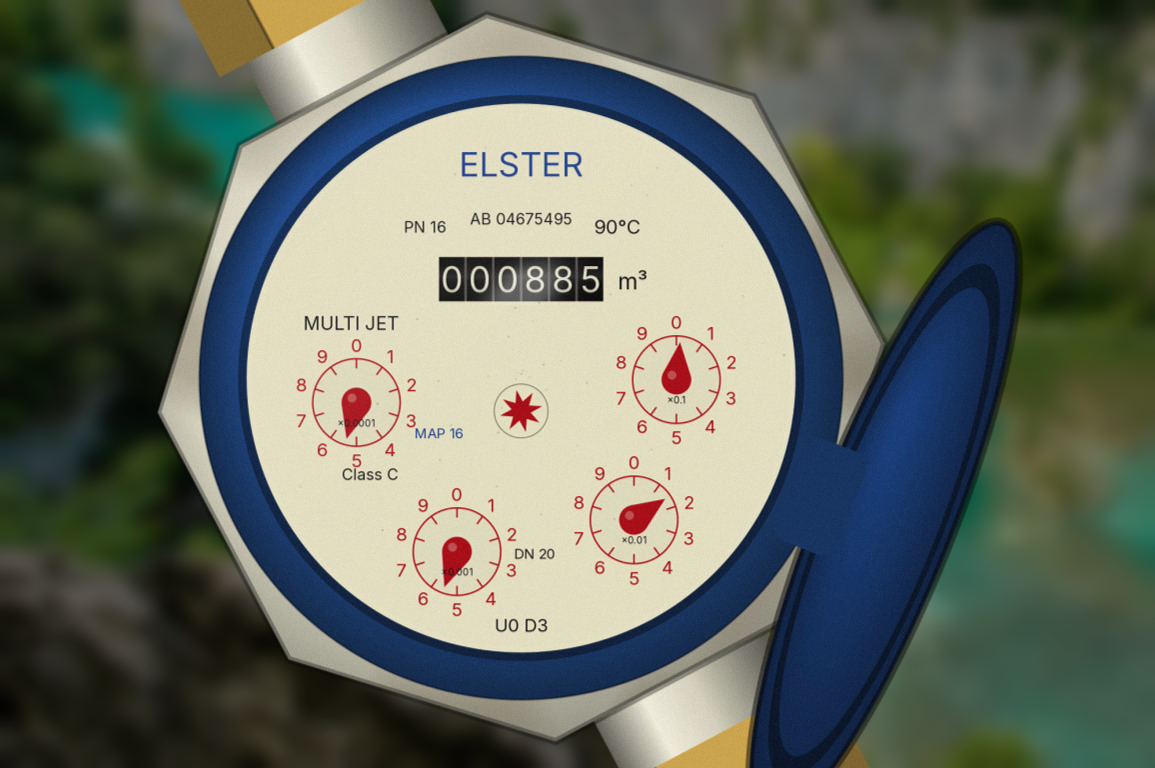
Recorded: value=885.0155 unit=m³
